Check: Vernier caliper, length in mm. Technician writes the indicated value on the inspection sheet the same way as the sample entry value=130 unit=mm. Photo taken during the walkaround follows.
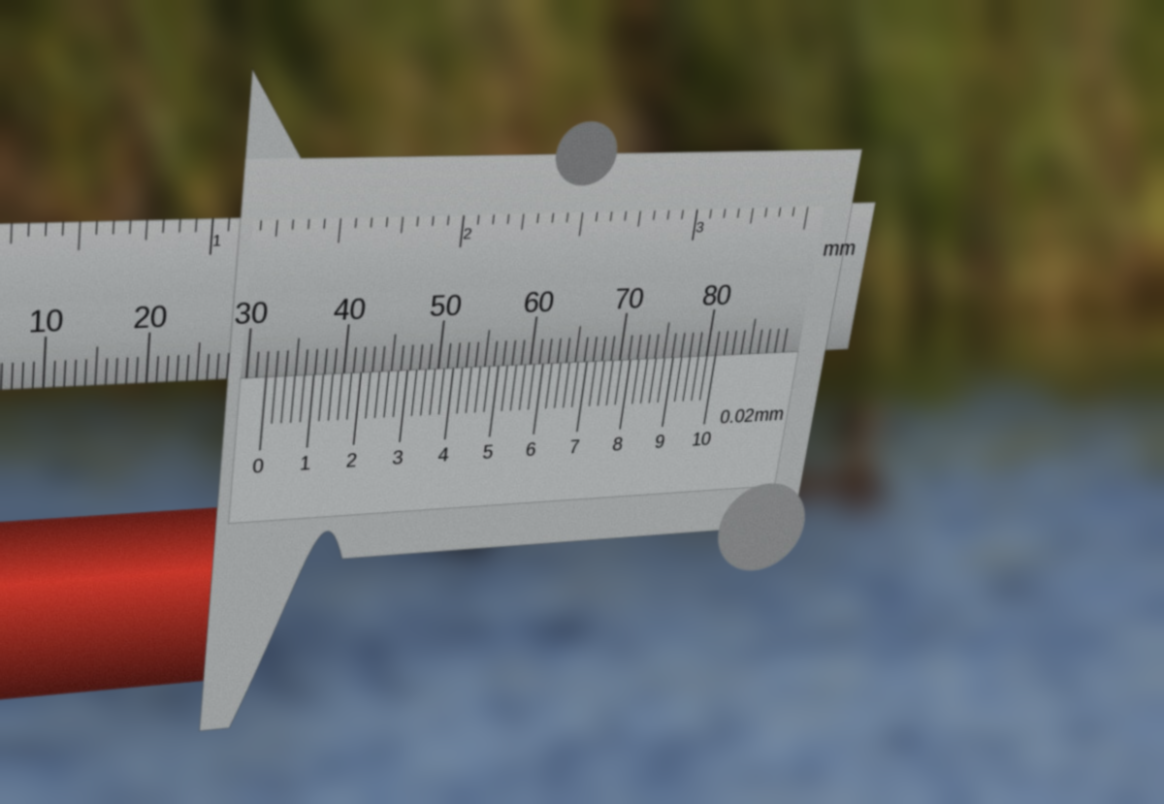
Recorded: value=32.0 unit=mm
